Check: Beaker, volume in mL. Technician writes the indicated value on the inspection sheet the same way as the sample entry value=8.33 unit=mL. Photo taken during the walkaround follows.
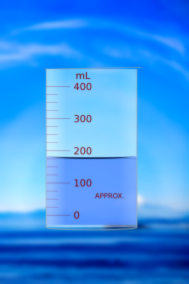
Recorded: value=175 unit=mL
